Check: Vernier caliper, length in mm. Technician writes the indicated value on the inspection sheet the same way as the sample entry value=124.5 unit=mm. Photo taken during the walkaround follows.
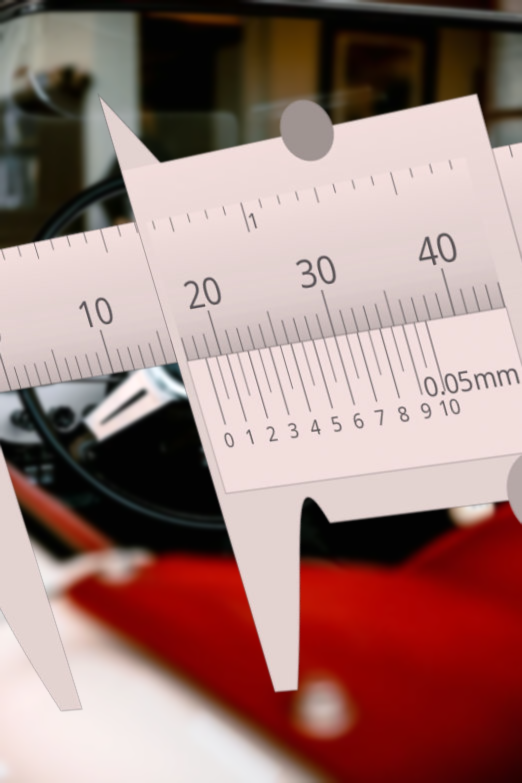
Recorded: value=18.6 unit=mm
